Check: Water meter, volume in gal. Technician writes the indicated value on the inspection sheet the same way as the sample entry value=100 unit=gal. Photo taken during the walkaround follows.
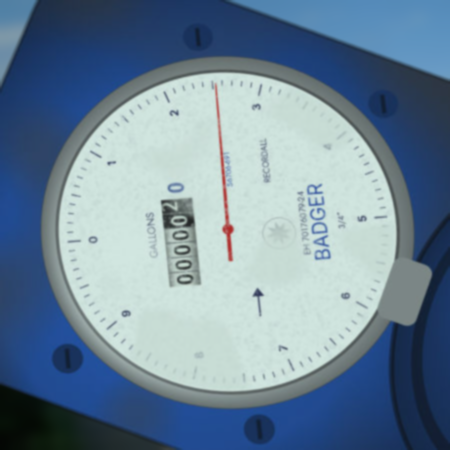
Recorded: value=22.5 unit=gal
